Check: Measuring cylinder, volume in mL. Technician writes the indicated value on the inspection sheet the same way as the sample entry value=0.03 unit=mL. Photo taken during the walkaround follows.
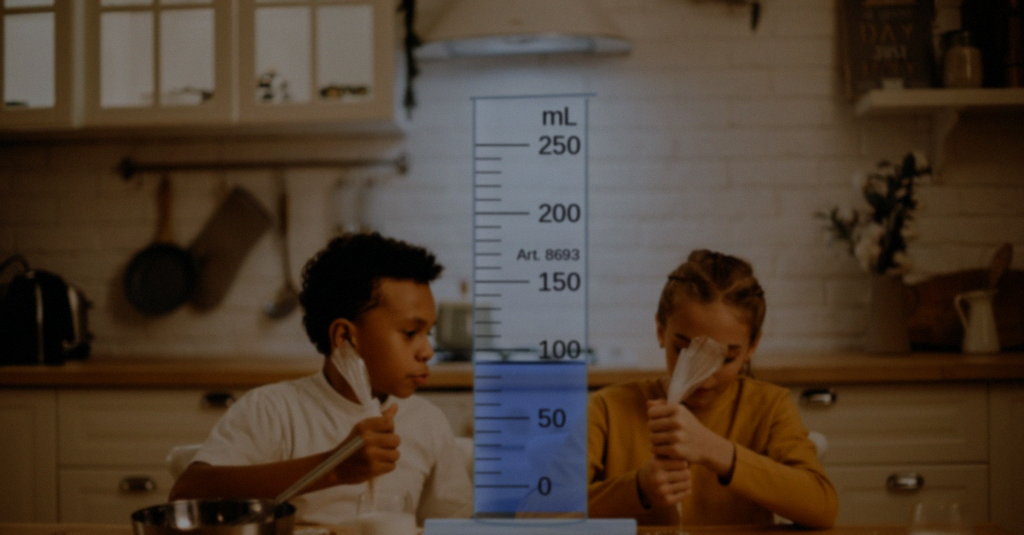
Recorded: value=90 unit=mL
